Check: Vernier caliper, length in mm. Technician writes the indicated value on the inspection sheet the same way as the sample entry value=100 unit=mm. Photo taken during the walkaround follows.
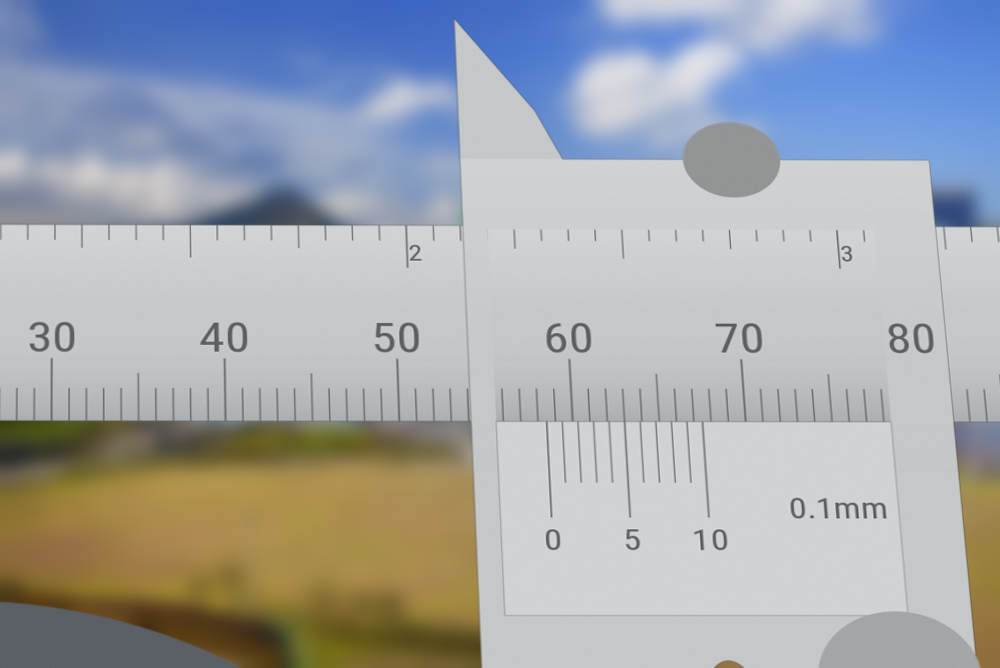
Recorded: value=58.5 unit=mm
